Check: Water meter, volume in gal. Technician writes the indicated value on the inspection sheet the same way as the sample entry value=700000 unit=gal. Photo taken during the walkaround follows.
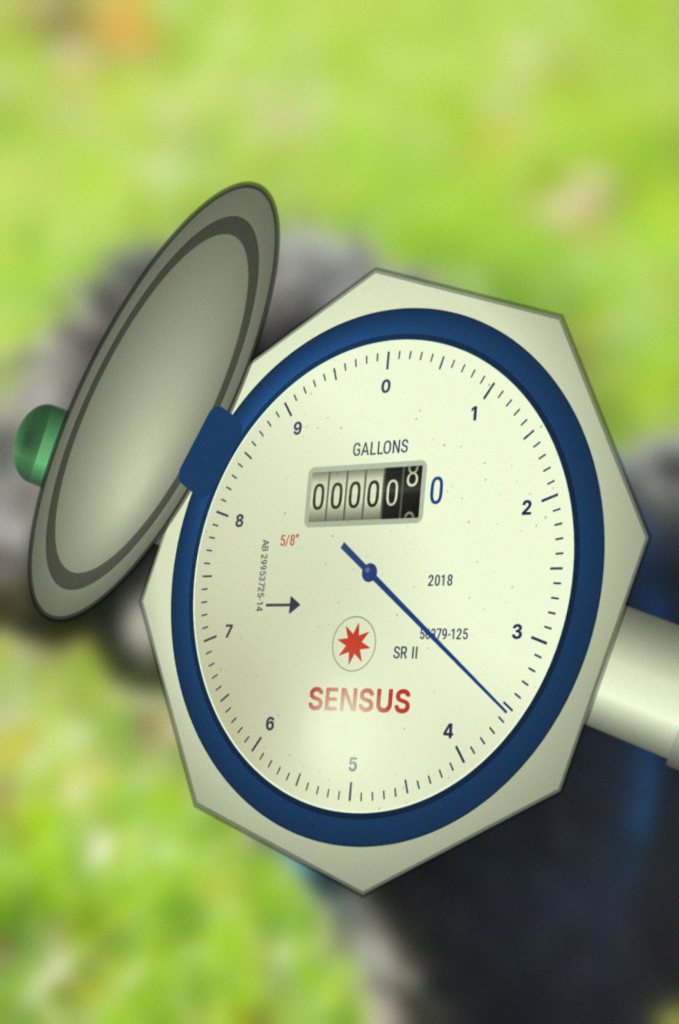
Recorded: value=83.5 unit=gal
